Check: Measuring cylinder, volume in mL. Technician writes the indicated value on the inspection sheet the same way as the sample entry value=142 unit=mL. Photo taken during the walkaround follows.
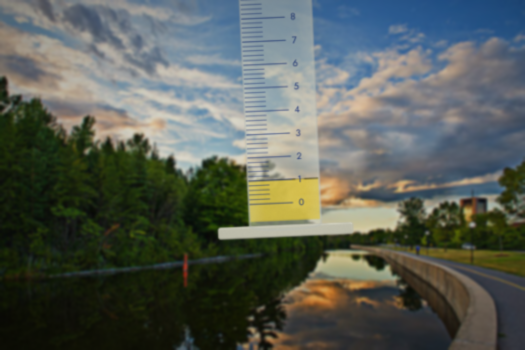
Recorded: value=1 unit=mL
